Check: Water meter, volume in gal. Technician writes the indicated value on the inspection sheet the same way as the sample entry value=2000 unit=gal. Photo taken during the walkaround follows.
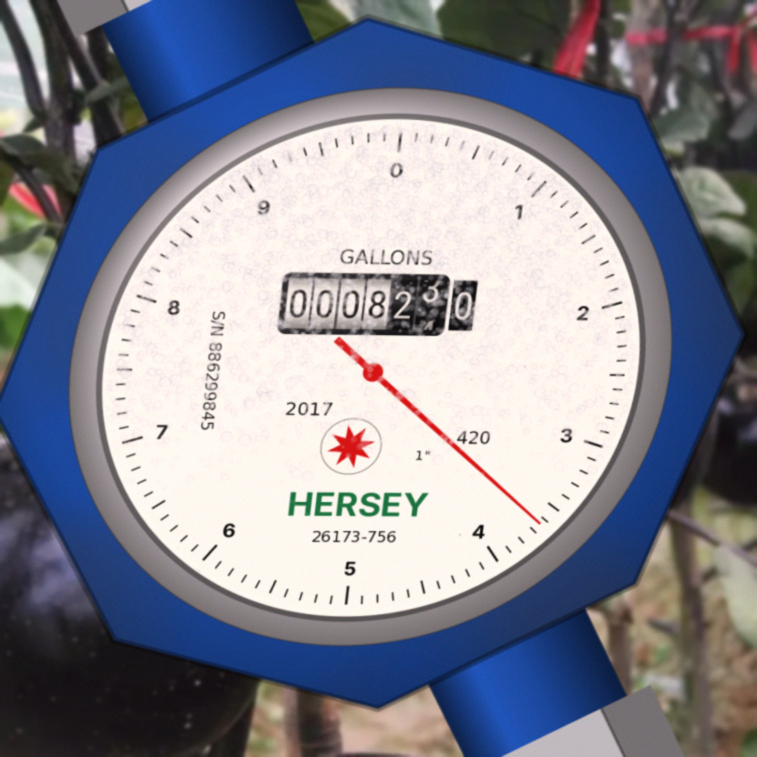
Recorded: value=8233.6 unit=gal
